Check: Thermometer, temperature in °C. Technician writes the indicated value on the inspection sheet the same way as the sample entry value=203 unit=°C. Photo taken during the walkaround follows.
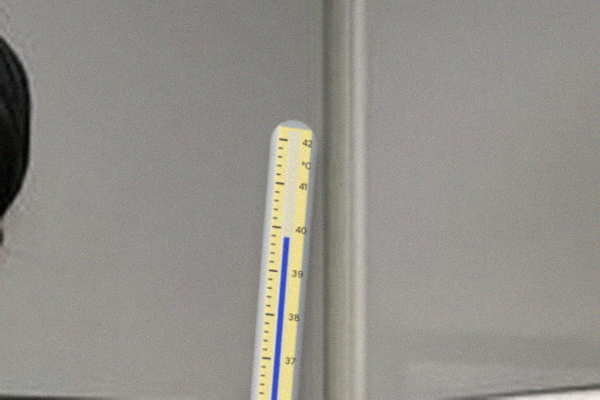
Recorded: value=39.8 unit=°C
